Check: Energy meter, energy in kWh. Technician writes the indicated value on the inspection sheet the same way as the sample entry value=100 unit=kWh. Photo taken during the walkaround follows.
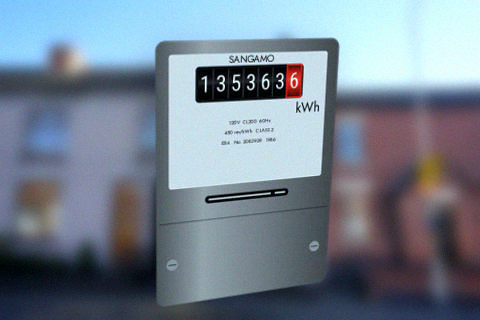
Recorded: value=135363.6 unit=kWh
